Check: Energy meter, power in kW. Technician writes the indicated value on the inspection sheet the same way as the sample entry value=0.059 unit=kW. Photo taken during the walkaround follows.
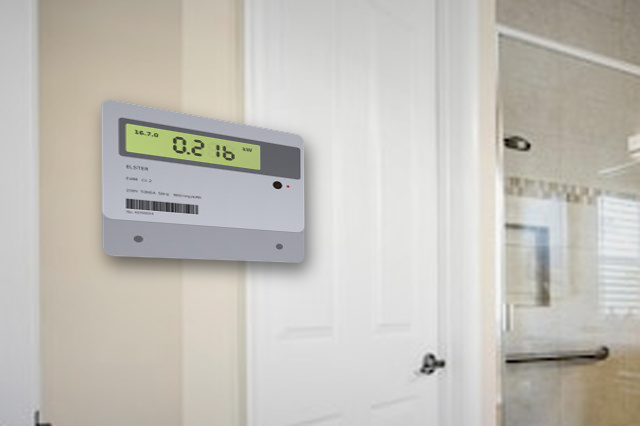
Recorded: value=0.216 unit=kW
